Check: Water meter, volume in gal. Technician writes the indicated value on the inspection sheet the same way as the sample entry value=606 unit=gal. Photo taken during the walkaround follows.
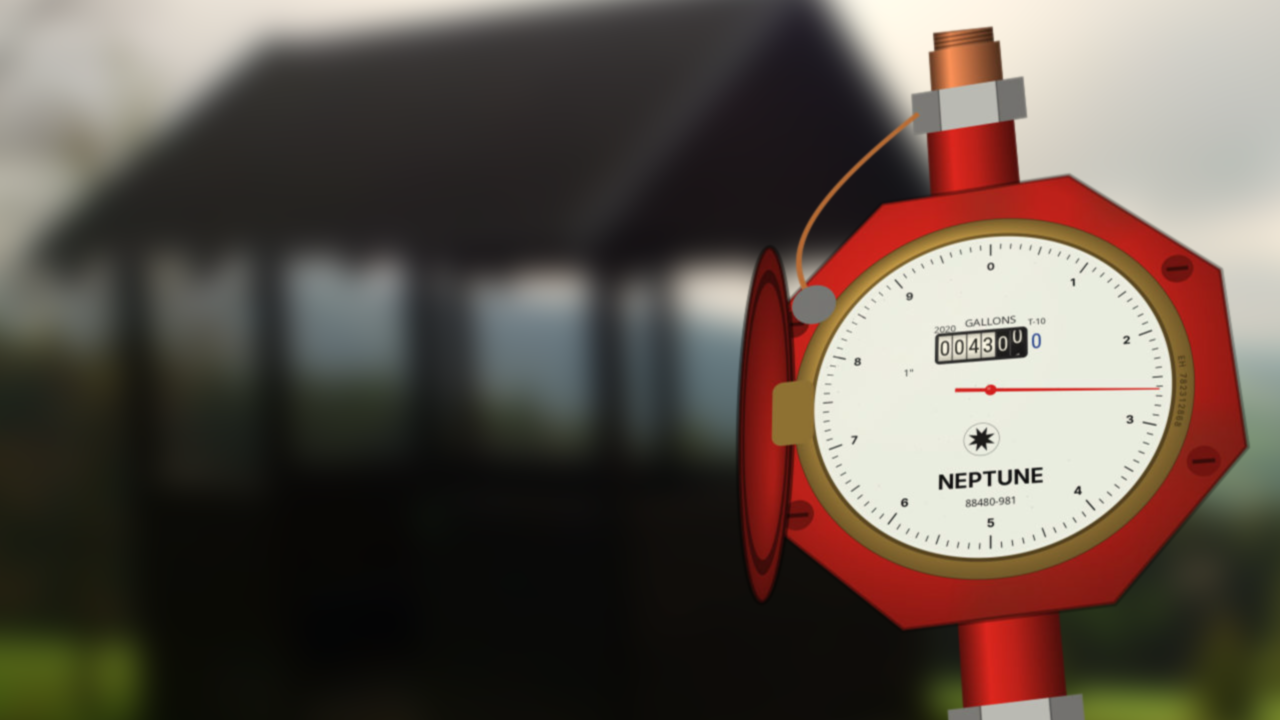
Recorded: value=43002.6 unit=gal
